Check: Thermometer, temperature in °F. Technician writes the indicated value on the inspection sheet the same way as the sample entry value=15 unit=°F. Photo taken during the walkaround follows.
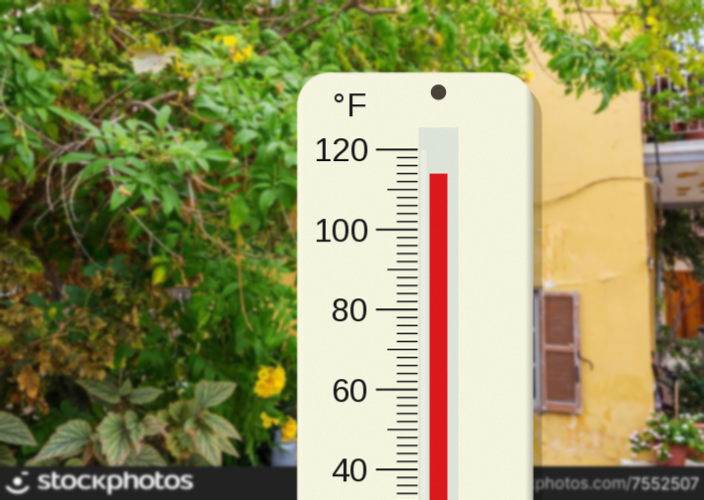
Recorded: value=114 unit=°F
